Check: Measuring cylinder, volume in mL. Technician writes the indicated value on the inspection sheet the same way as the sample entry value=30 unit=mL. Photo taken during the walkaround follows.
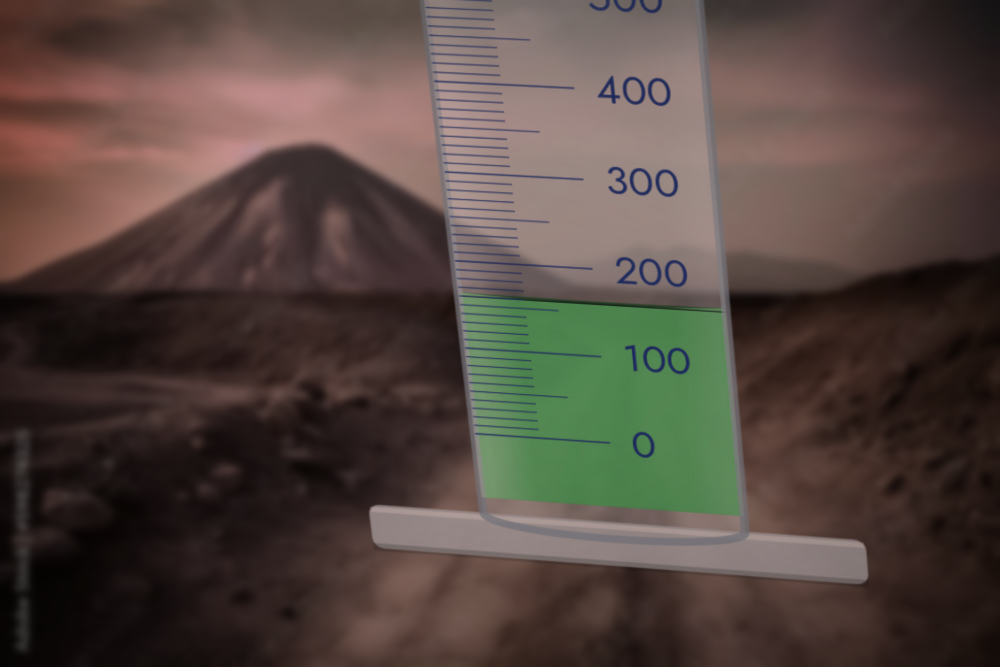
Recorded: value=160 unit=mL
